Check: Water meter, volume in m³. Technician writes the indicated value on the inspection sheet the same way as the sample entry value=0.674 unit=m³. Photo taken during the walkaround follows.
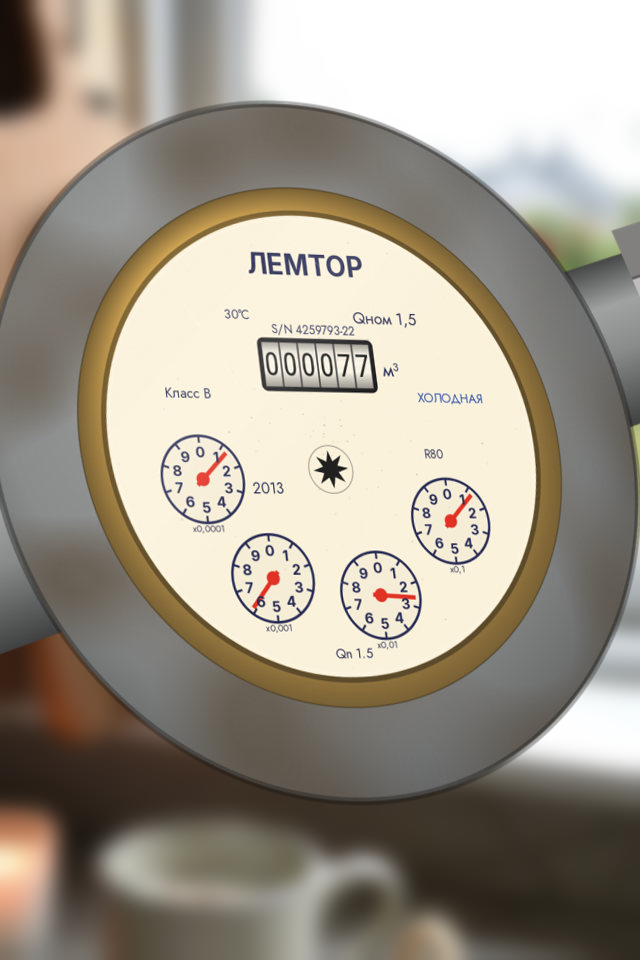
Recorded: value=77.1261 unit=m³
